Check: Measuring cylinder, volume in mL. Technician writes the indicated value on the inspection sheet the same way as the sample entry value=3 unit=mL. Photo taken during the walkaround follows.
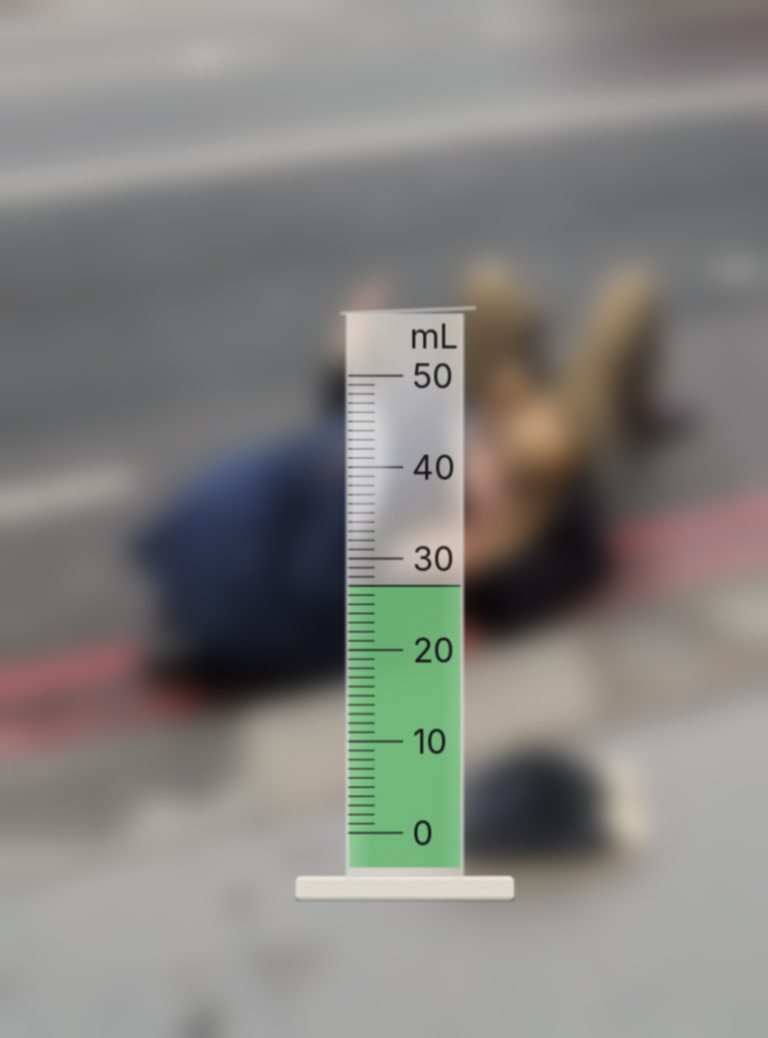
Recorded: value=27 unit=mL
